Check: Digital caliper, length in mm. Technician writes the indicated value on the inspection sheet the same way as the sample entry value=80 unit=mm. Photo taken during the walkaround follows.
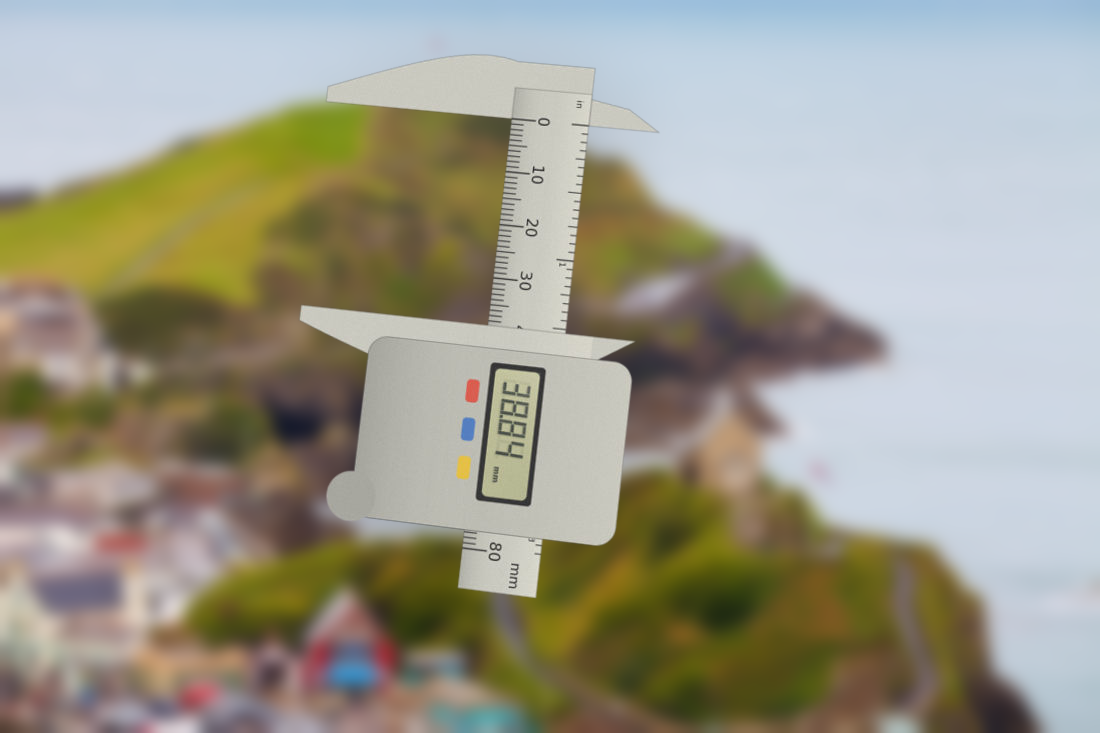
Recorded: value=38.84 unit=mm
